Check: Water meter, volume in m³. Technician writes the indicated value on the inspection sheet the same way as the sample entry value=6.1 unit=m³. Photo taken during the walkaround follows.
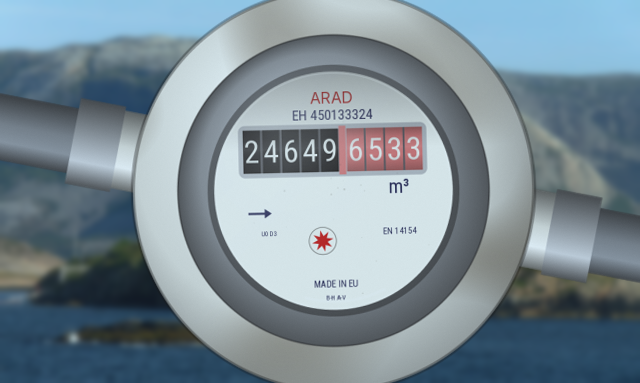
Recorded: value=24649.6533 unit=m³
